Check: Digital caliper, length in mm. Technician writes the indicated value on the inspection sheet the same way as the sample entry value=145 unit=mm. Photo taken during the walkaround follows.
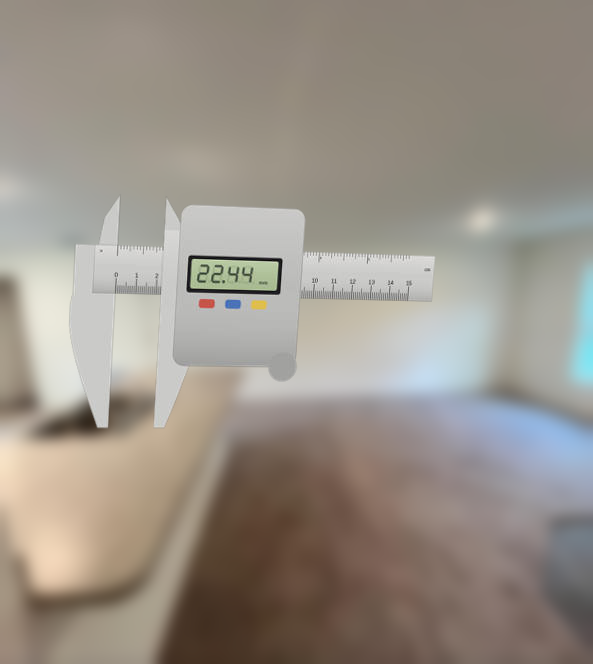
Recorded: value=22.44 unit=mm
